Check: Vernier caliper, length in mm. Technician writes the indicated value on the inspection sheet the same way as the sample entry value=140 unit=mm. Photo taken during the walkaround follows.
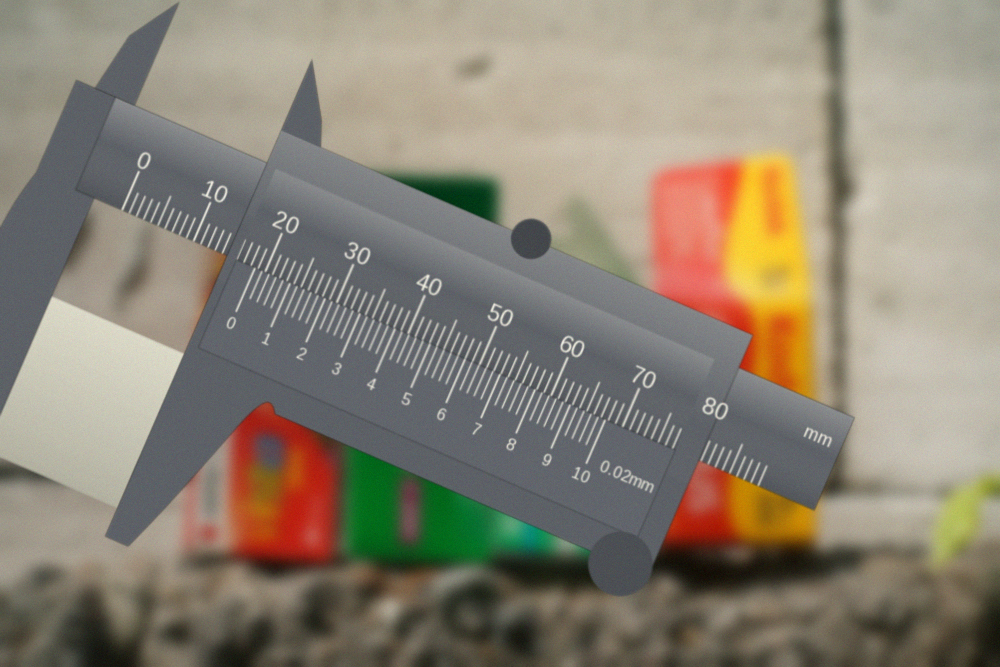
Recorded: value=18.6 unit=mm
